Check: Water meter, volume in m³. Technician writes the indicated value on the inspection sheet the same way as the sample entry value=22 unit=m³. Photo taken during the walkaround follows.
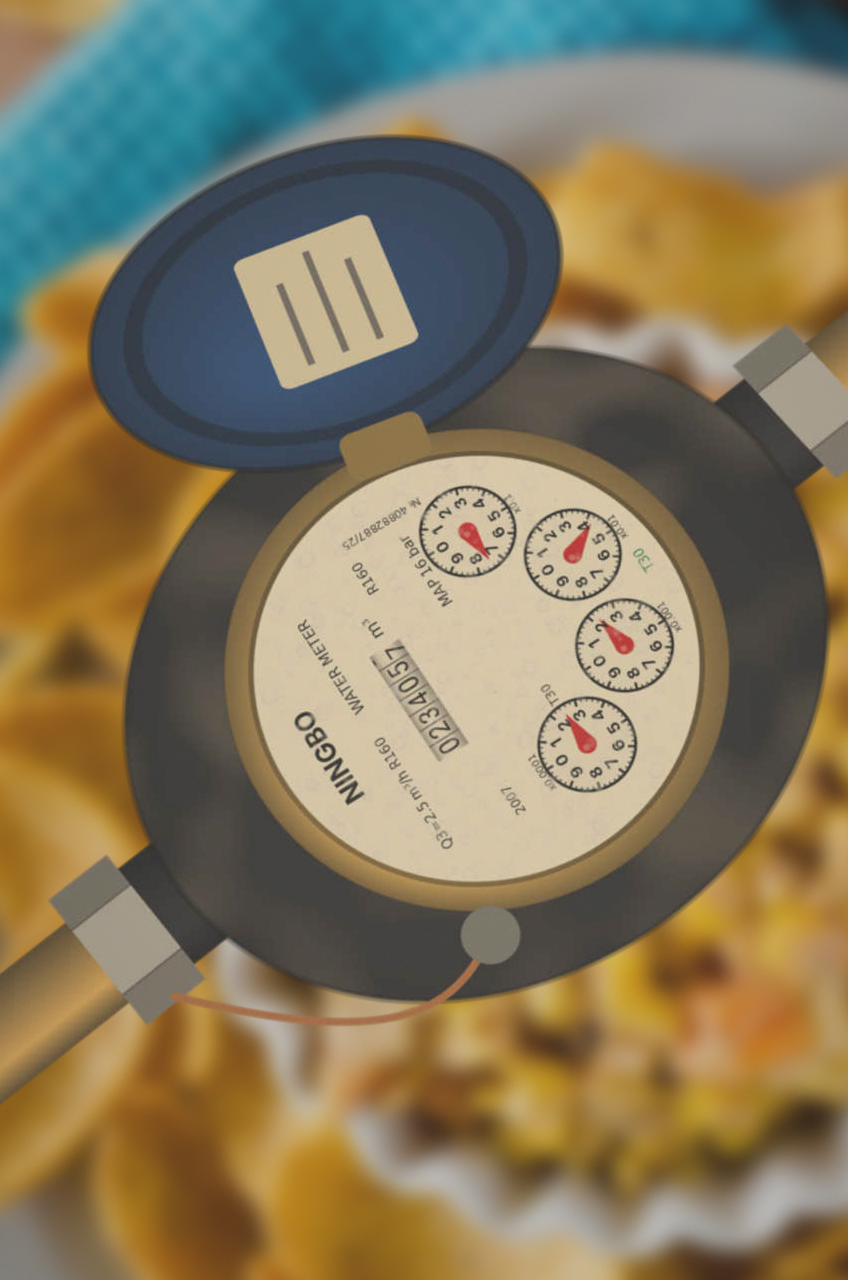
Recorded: value=234056.7422 unit=m³
